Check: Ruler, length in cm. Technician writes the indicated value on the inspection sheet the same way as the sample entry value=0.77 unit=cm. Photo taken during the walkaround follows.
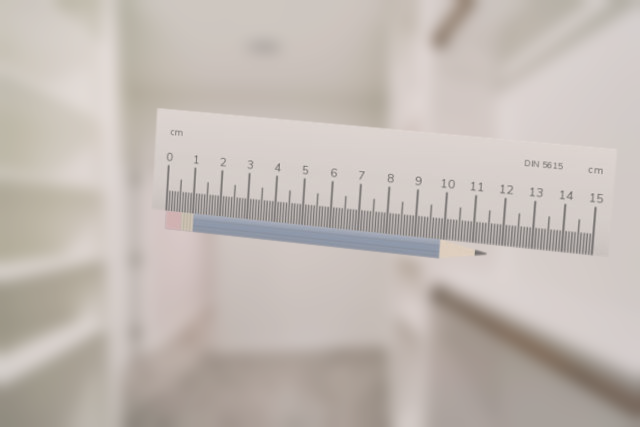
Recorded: value=11.5 unit=cm
